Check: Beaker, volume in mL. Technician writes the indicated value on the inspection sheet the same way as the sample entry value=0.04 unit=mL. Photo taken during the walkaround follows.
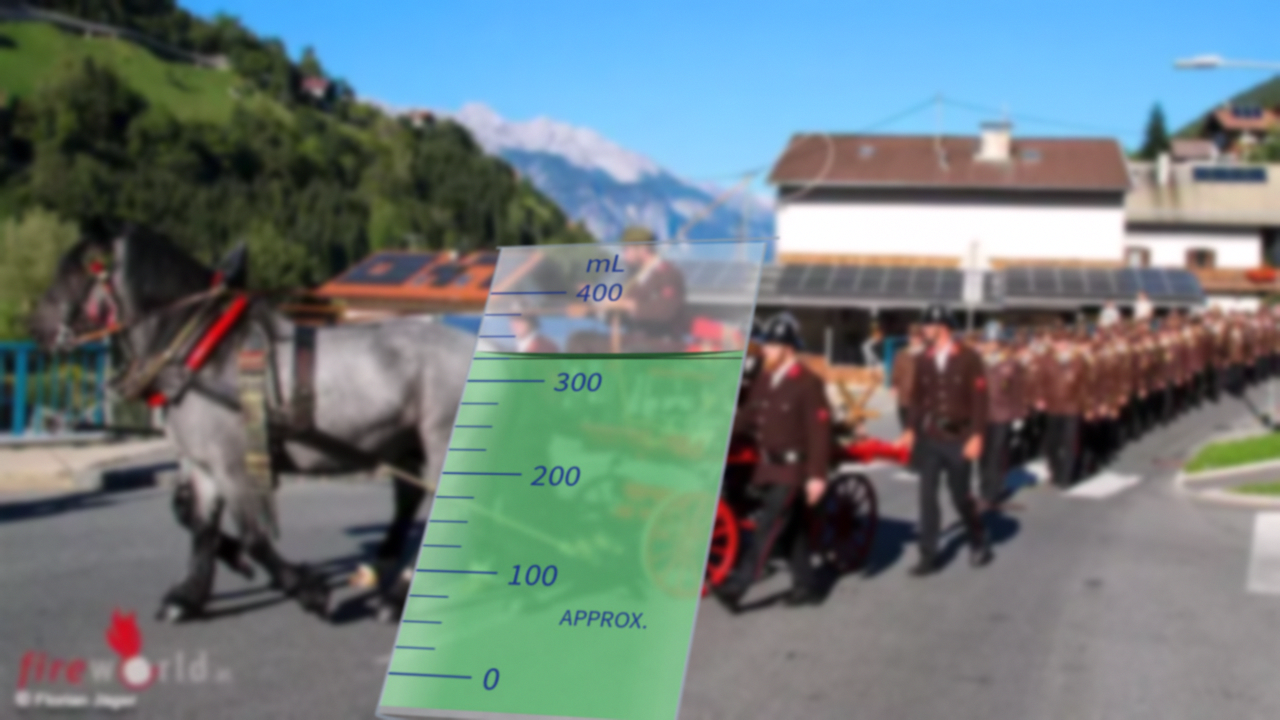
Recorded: value=325 unit=mL
